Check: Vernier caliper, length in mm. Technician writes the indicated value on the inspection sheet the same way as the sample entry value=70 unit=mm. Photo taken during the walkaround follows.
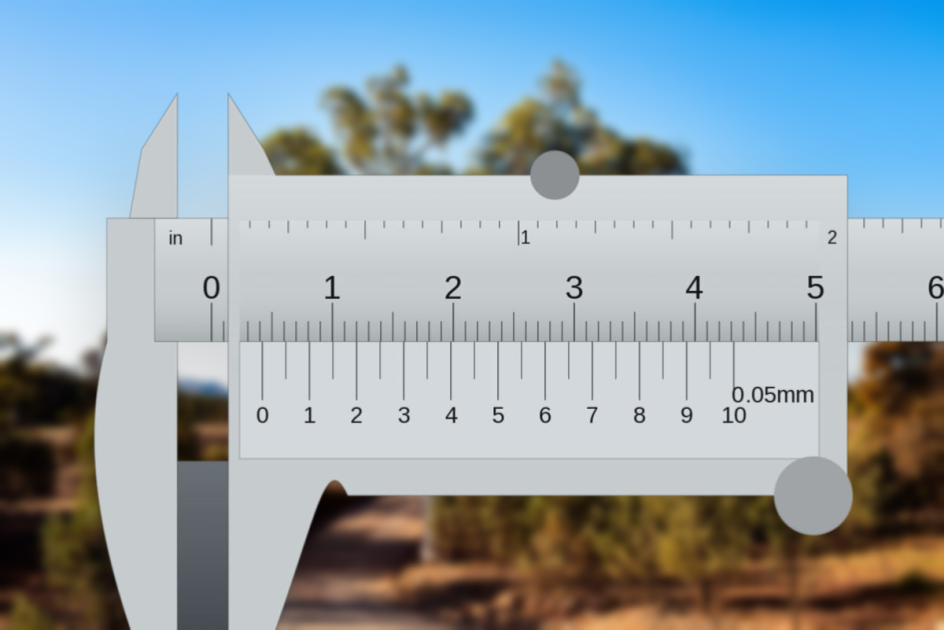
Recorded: value=4.2 unit=mm
